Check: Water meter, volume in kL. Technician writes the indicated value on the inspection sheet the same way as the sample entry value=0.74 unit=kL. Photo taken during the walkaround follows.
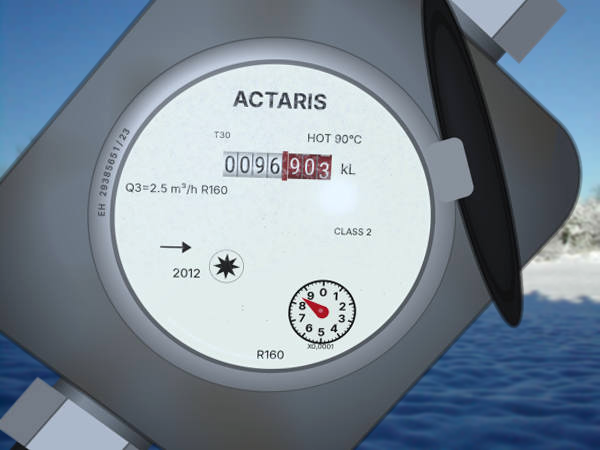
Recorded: value=96.9028 unit=kL
